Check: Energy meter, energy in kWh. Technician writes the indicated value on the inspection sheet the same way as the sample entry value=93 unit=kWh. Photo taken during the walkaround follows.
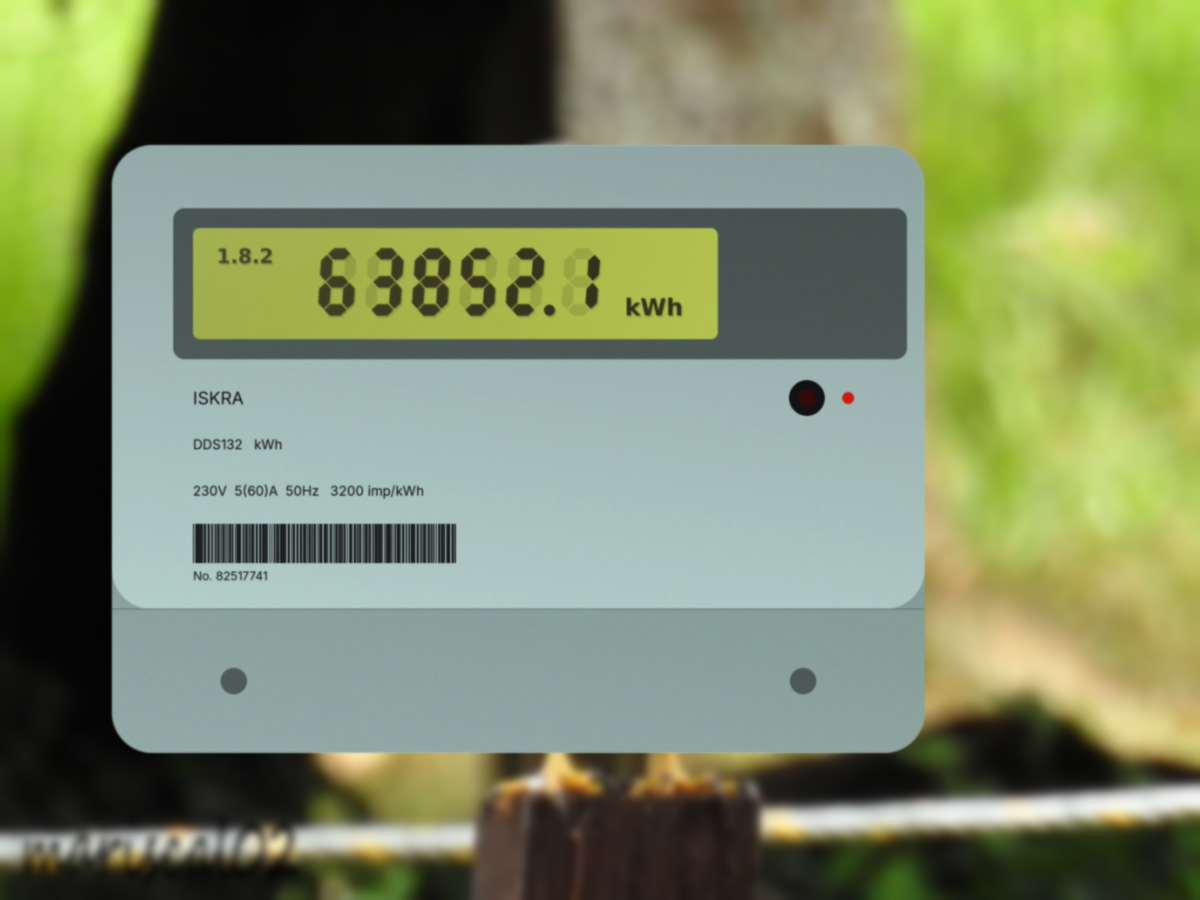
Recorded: value=63852.1 unit=kWh
